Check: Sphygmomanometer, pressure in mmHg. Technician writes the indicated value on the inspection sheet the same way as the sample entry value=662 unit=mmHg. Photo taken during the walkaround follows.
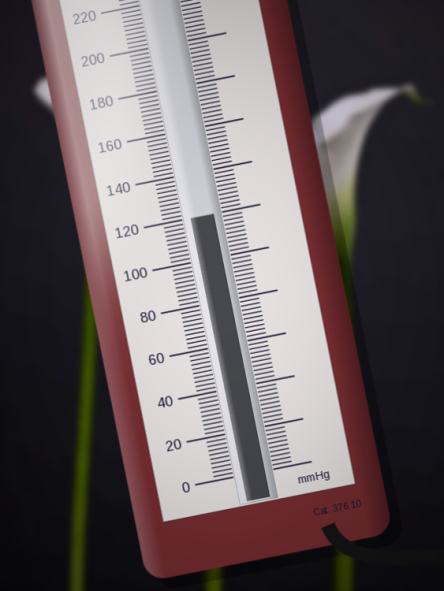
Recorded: value=120 unit=mmHg
